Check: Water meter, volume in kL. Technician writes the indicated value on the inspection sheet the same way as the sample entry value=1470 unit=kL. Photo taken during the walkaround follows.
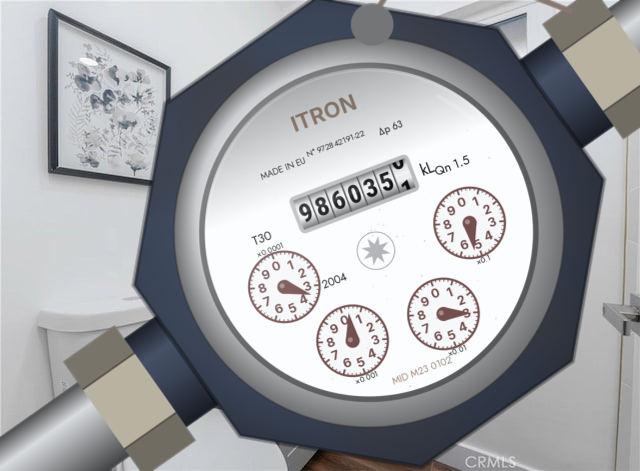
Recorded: value=9860350.5303 unit=kL
